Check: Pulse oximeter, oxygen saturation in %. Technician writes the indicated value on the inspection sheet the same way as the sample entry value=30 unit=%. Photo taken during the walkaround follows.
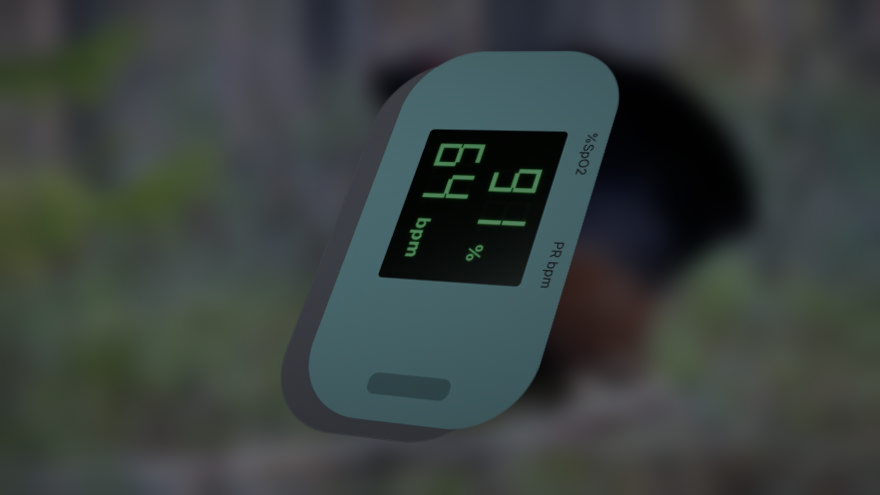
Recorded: value=91 unit=%
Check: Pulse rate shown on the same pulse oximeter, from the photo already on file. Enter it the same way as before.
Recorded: value=64 unit=bpm
